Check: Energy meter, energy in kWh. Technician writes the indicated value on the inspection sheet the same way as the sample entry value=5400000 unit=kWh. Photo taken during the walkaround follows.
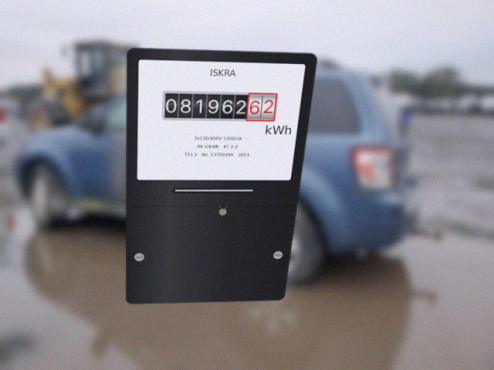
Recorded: value=81962.62 unit=kWh
